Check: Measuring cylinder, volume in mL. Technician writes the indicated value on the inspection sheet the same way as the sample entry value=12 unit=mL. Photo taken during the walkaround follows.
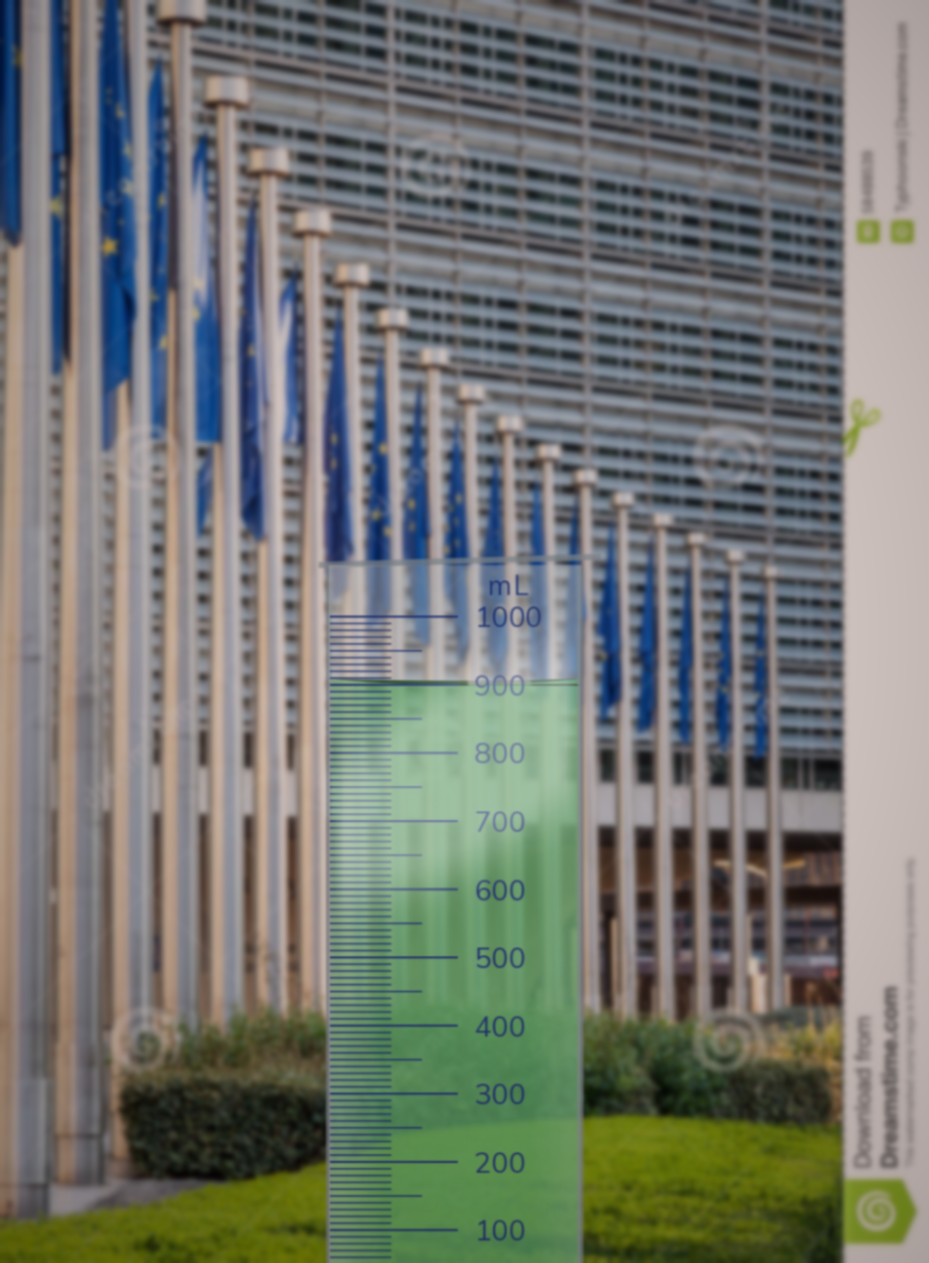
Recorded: value=900 unit=mL
